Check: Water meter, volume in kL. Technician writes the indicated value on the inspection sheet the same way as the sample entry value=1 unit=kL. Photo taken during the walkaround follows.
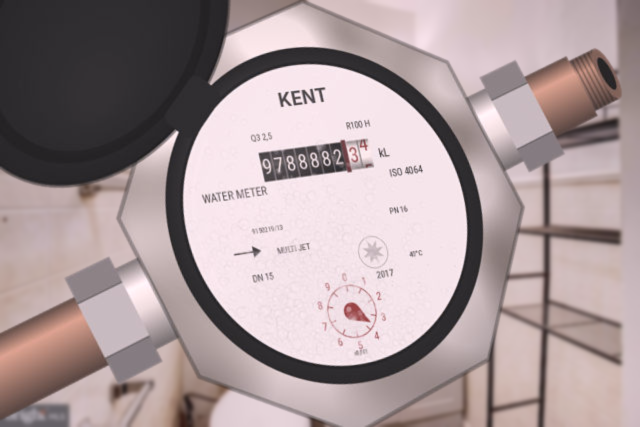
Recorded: value=9788882.343 unit=kL
